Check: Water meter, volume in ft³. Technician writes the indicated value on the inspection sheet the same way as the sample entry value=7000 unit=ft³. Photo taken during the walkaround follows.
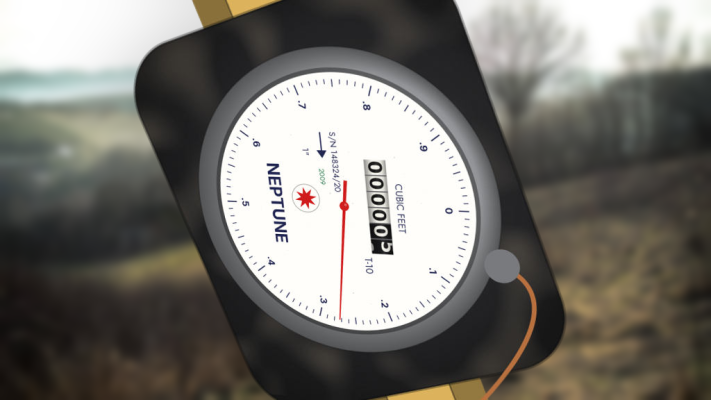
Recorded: value=5.27 unit=ft³
